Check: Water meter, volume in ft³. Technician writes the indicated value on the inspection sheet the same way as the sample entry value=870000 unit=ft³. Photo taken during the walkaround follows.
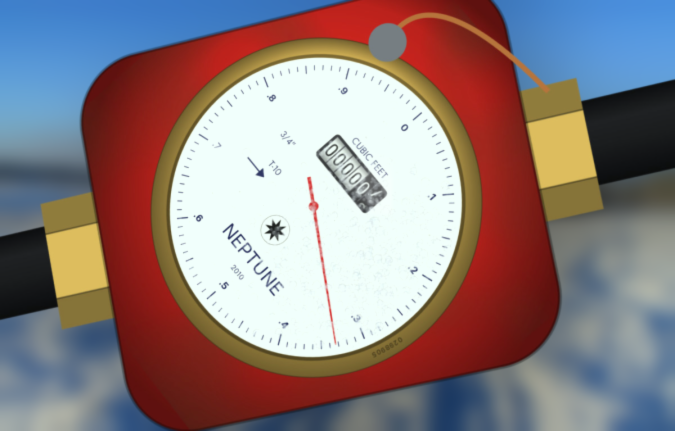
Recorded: value=7.33 unit=ft³
